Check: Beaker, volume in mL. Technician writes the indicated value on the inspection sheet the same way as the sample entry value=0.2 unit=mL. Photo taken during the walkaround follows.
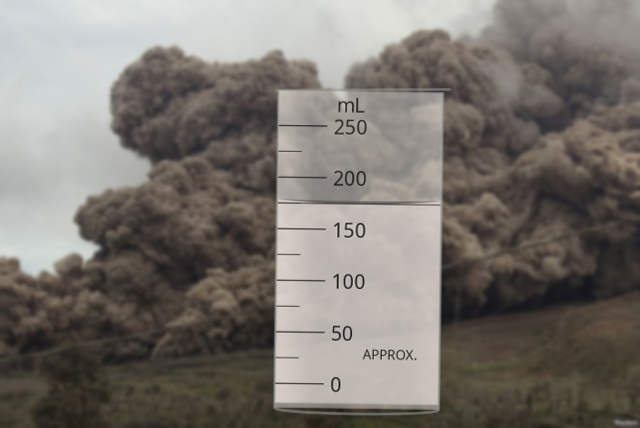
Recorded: value=175 unit=mL
